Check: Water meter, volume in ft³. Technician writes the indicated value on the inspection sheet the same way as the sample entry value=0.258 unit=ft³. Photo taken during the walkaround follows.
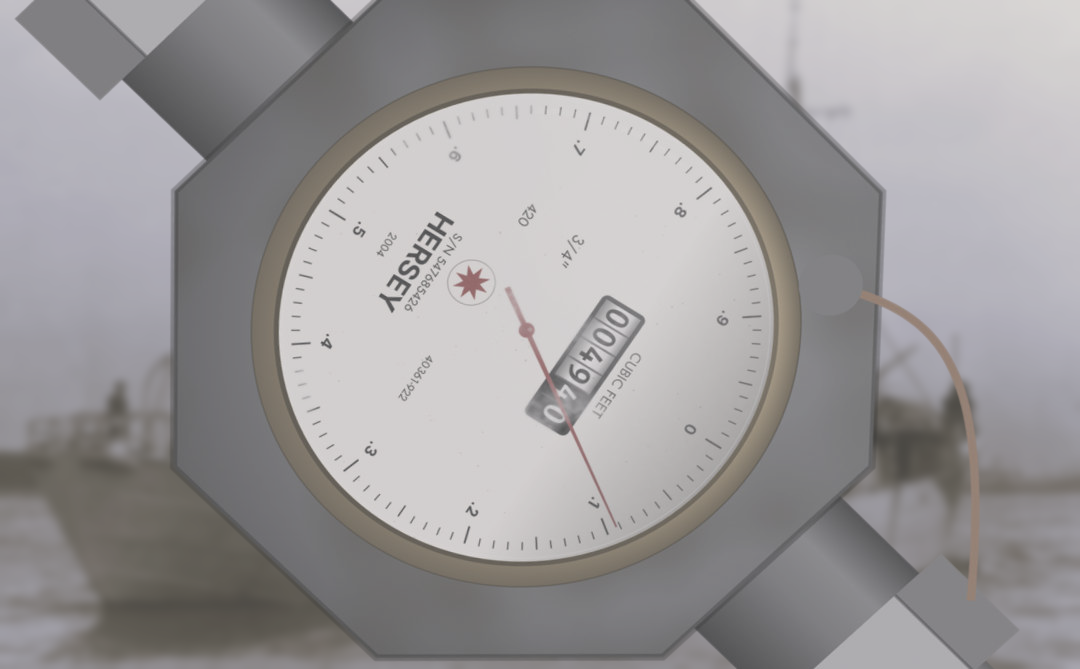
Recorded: value=4940.09 unit=ft³
